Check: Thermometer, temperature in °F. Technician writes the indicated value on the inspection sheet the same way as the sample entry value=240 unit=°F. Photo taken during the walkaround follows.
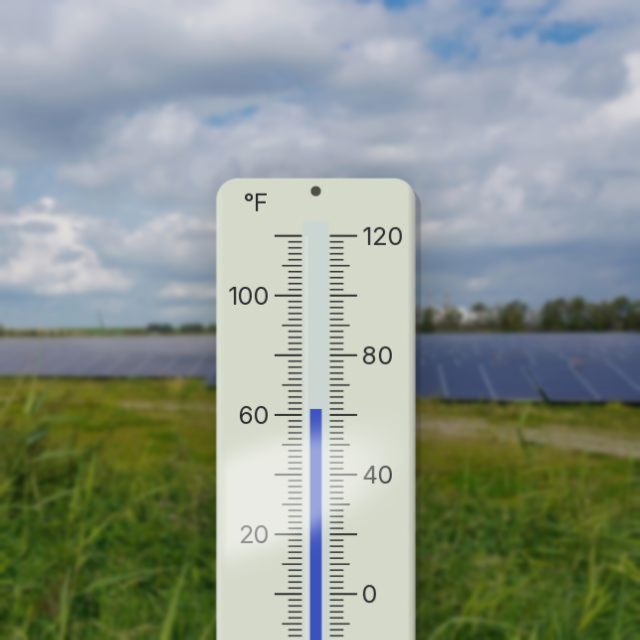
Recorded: value=62 unit=°F
